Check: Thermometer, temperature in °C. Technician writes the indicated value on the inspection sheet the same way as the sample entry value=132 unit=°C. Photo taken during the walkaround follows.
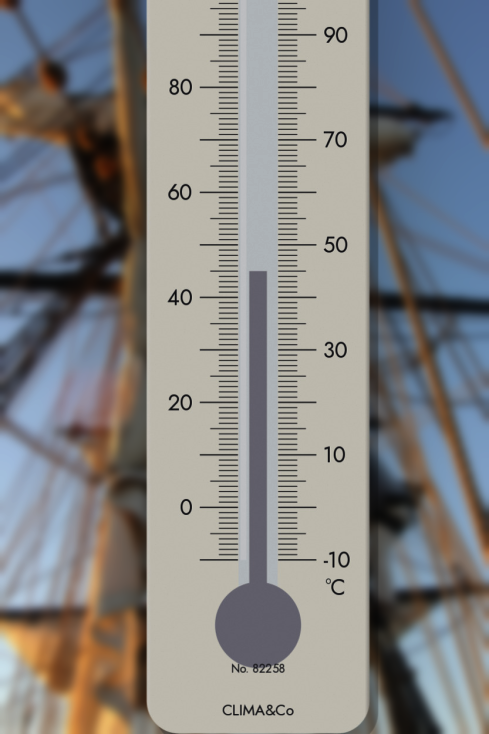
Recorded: value=45 unit=°C
